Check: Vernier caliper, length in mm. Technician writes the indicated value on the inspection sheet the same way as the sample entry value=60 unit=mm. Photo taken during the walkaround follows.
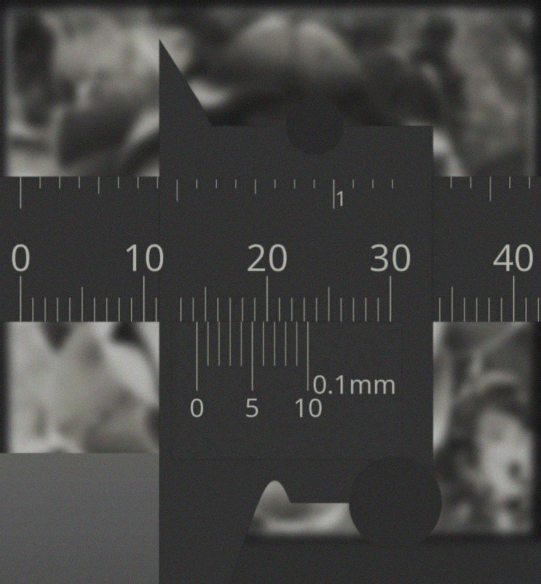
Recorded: value=14.3 unit=mm
